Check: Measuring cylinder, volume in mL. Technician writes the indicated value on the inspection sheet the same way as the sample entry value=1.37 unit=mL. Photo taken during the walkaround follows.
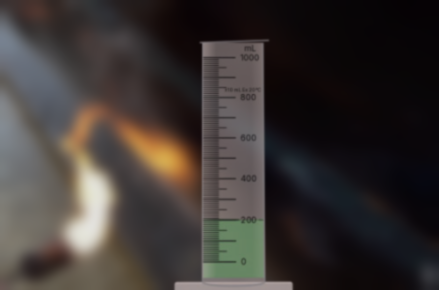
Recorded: value=200 unit=mL
